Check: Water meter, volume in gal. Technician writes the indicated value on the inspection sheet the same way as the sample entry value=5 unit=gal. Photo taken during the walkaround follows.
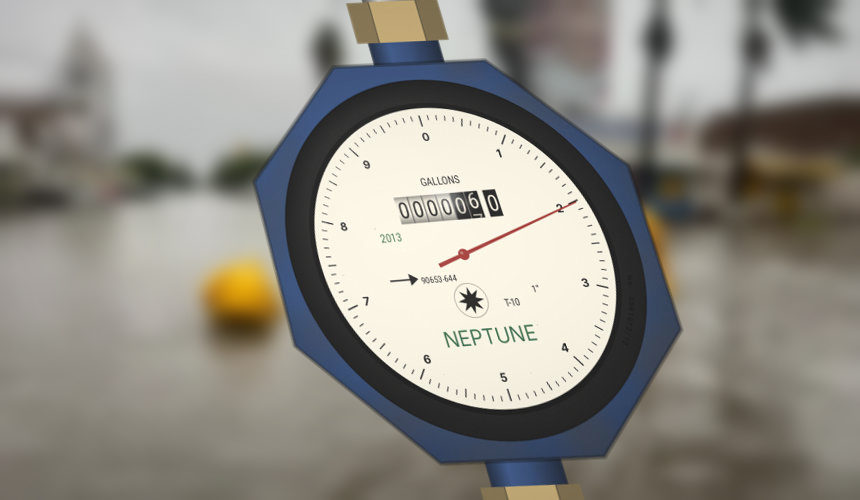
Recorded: value=62.0 unit=gal
